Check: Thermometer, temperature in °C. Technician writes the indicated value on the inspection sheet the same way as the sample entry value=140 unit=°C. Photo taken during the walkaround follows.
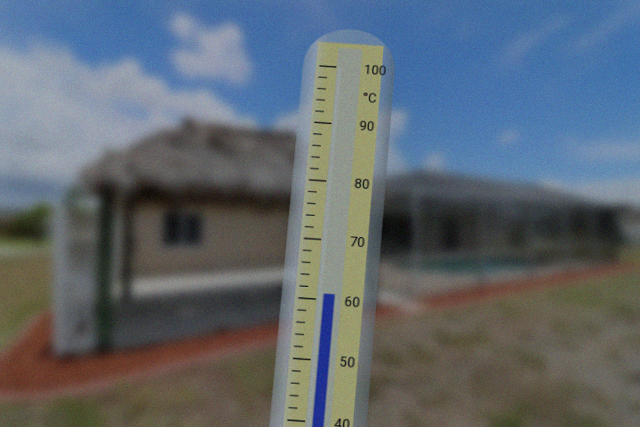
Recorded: value=61 unit=°C
